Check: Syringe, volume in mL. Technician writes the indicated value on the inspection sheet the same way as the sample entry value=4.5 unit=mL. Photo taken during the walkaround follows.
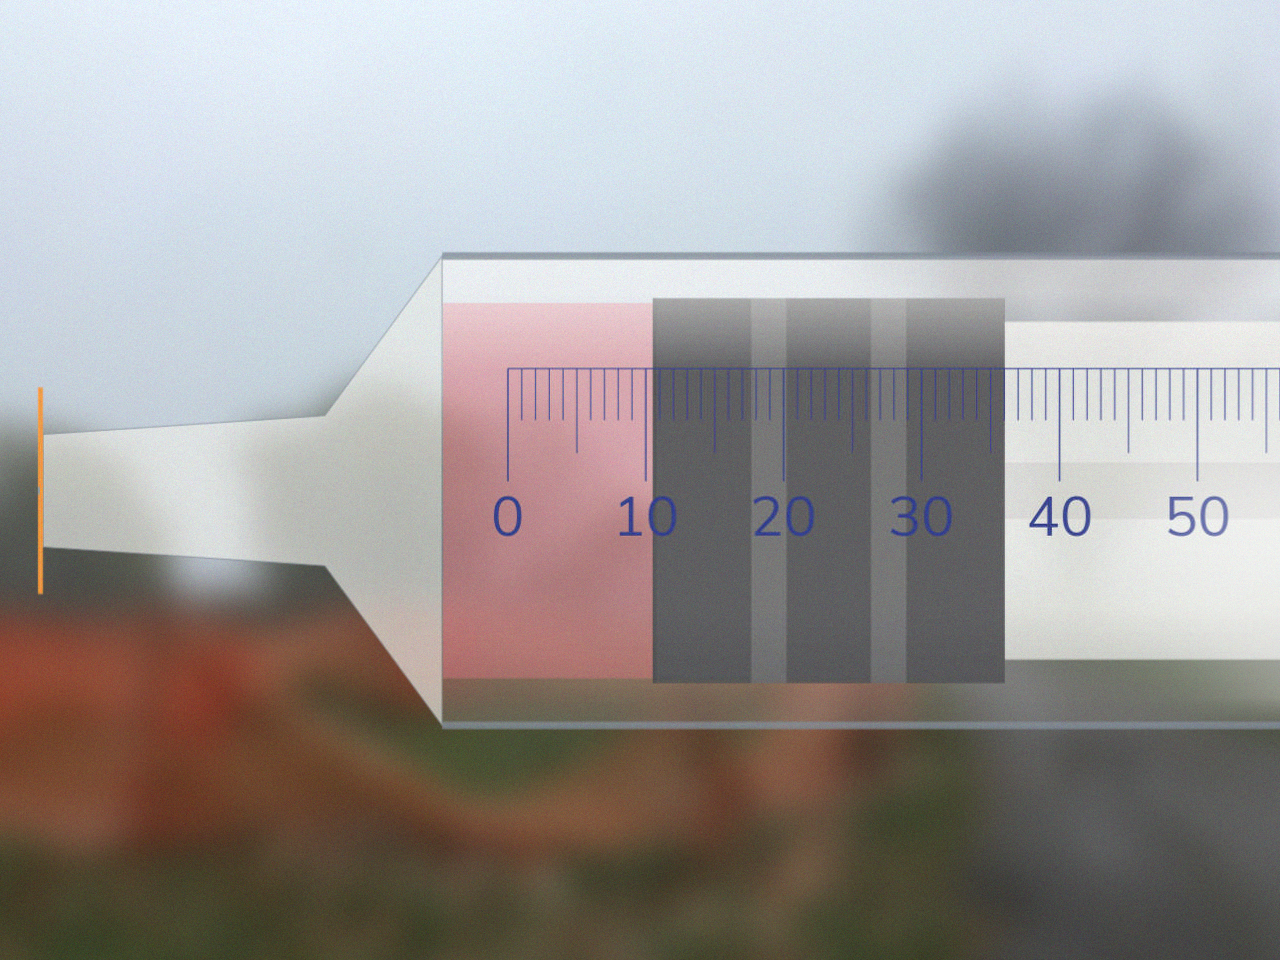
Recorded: value=10.5 unit=mL
